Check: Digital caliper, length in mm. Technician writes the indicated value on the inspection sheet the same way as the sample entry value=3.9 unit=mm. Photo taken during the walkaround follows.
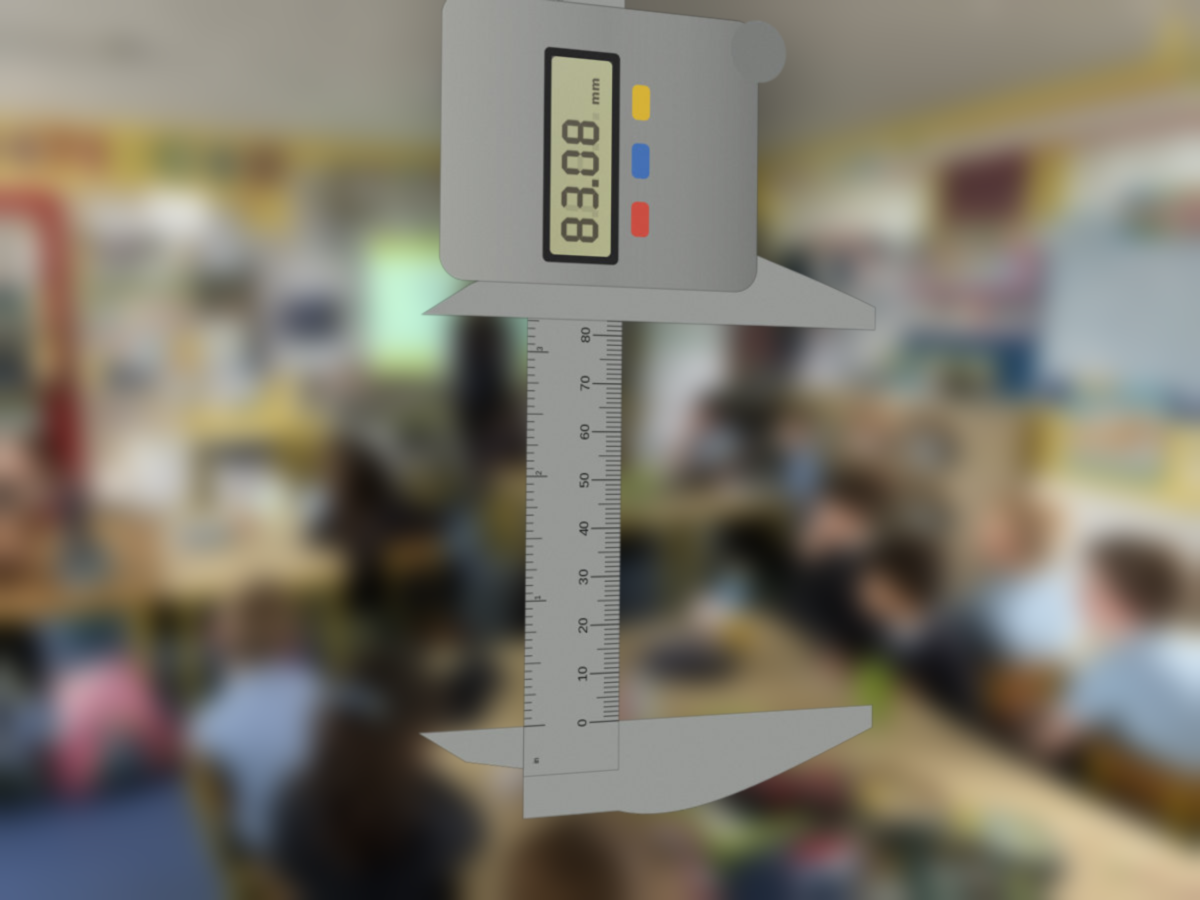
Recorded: value=83.08 unit=mm
